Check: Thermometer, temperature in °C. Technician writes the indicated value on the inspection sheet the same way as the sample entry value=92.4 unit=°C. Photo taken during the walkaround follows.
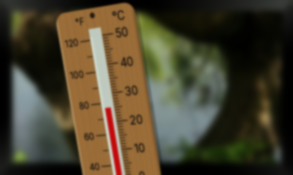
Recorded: value=25 unit=°C
